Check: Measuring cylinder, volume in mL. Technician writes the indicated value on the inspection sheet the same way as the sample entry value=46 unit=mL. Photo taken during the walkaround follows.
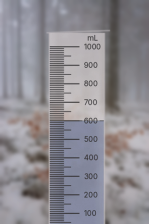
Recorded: value=600 unit=mL
